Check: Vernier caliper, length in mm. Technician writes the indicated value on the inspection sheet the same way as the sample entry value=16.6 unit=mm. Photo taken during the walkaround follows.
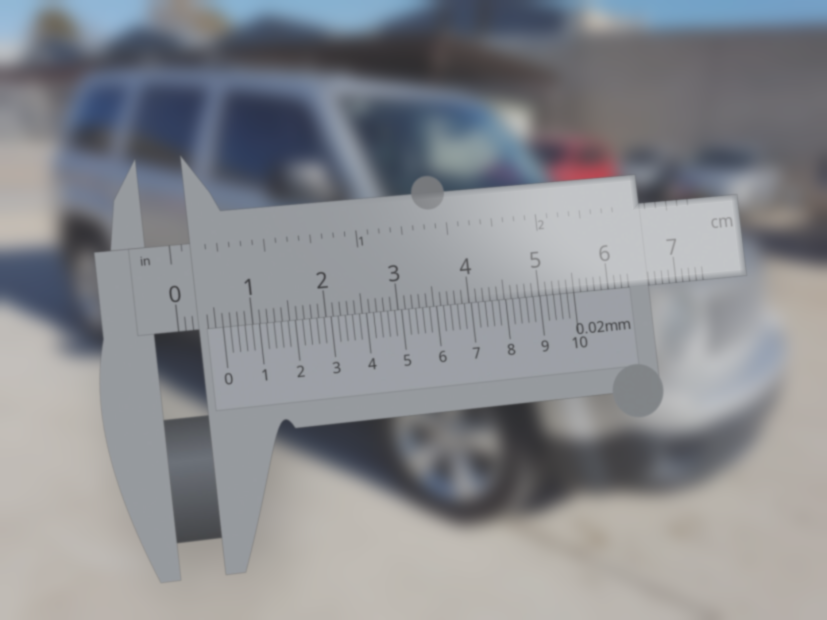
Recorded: value=6.0 unit=mm
